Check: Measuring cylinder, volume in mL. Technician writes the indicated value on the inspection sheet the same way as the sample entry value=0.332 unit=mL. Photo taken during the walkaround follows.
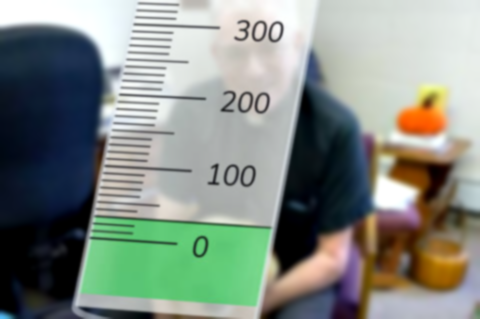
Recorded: value=30 unit=mL
